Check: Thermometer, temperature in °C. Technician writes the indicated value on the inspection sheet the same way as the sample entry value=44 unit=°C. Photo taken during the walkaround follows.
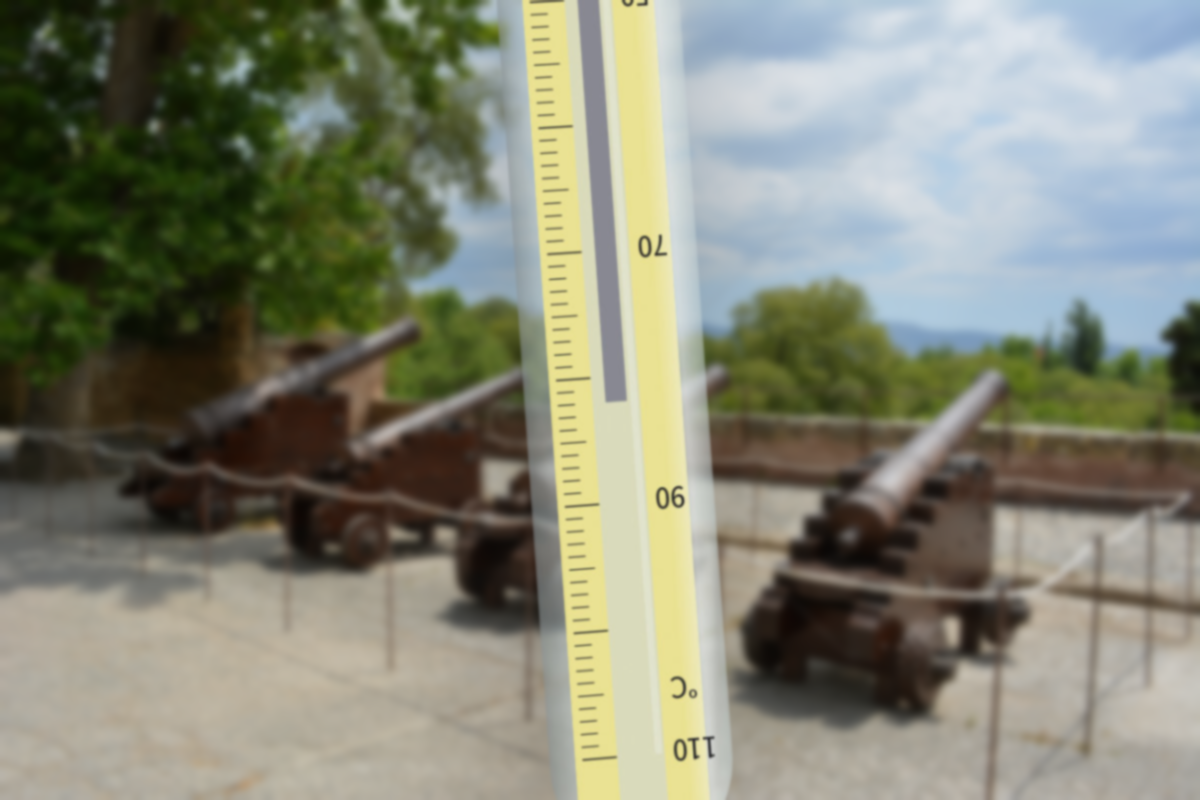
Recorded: value=82 unit=°C
